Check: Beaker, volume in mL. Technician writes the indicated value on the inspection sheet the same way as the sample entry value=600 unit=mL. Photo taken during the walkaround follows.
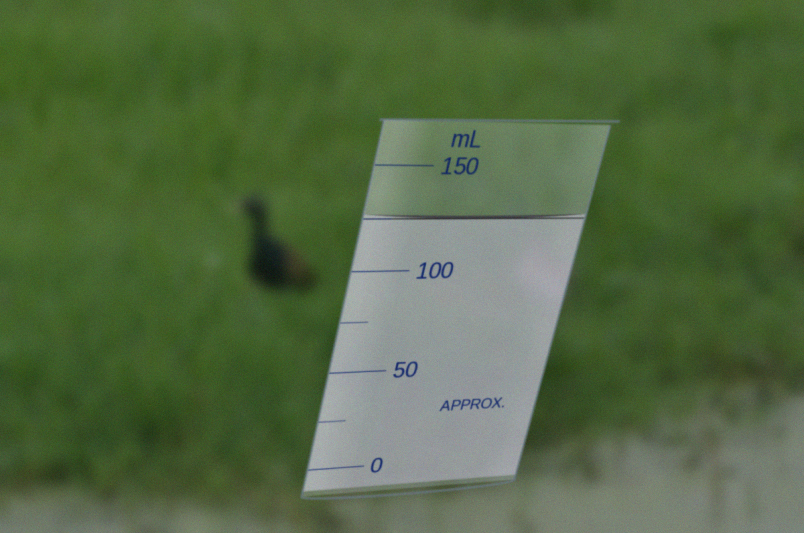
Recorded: value=125 unit=mL
